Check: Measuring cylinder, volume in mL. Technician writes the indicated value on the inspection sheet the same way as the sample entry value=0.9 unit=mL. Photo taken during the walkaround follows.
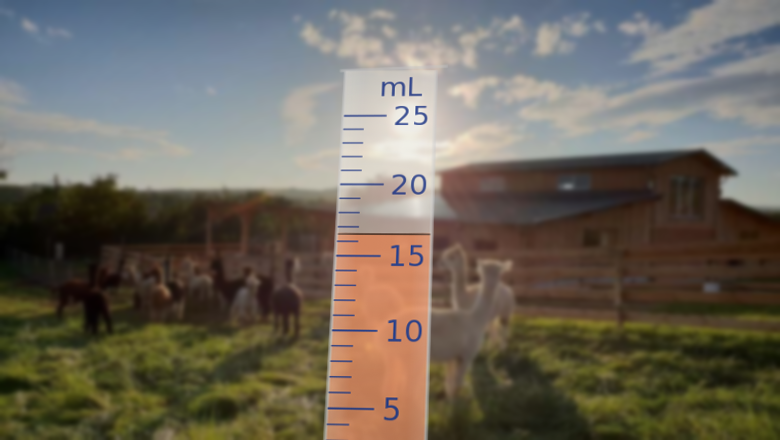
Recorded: value=16.5 unit=mL
